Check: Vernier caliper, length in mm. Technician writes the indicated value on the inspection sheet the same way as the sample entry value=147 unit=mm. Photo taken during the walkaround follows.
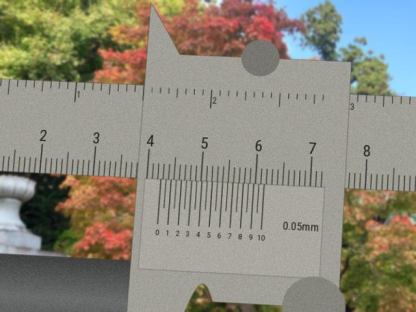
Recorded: value=42.6 unit=mm
